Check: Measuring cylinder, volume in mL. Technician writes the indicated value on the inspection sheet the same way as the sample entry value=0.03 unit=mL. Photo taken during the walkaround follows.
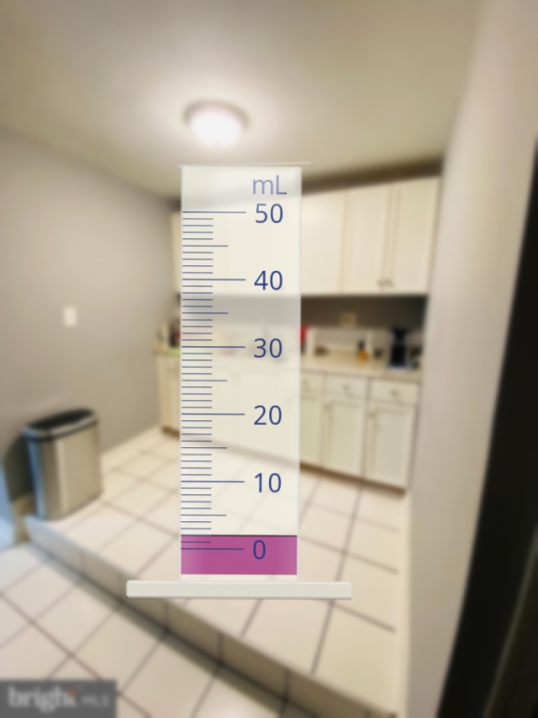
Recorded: value=2 unit=mL
